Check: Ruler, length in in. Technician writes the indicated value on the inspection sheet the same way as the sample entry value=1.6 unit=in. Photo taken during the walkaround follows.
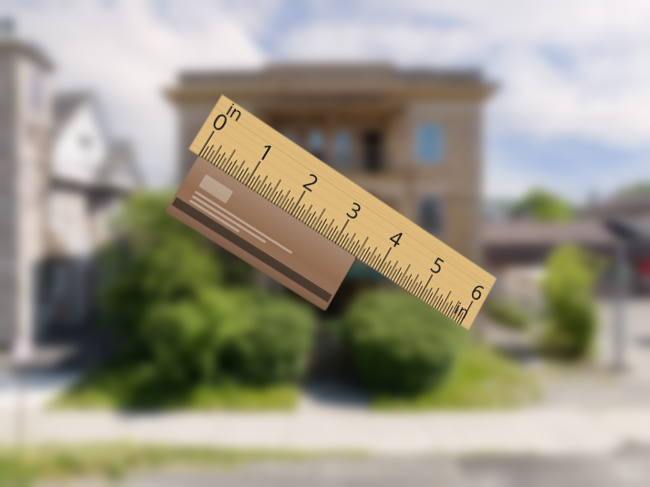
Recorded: value=3.5 unit=in
